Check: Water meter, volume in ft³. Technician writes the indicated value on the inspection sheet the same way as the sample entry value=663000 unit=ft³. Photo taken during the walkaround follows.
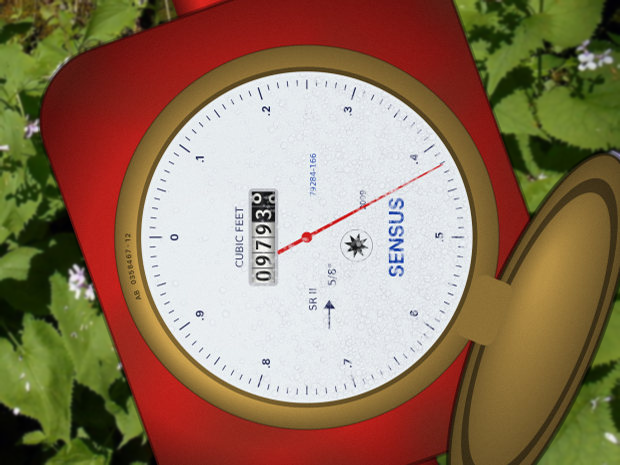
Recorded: value=97938.42 unit=ft³
